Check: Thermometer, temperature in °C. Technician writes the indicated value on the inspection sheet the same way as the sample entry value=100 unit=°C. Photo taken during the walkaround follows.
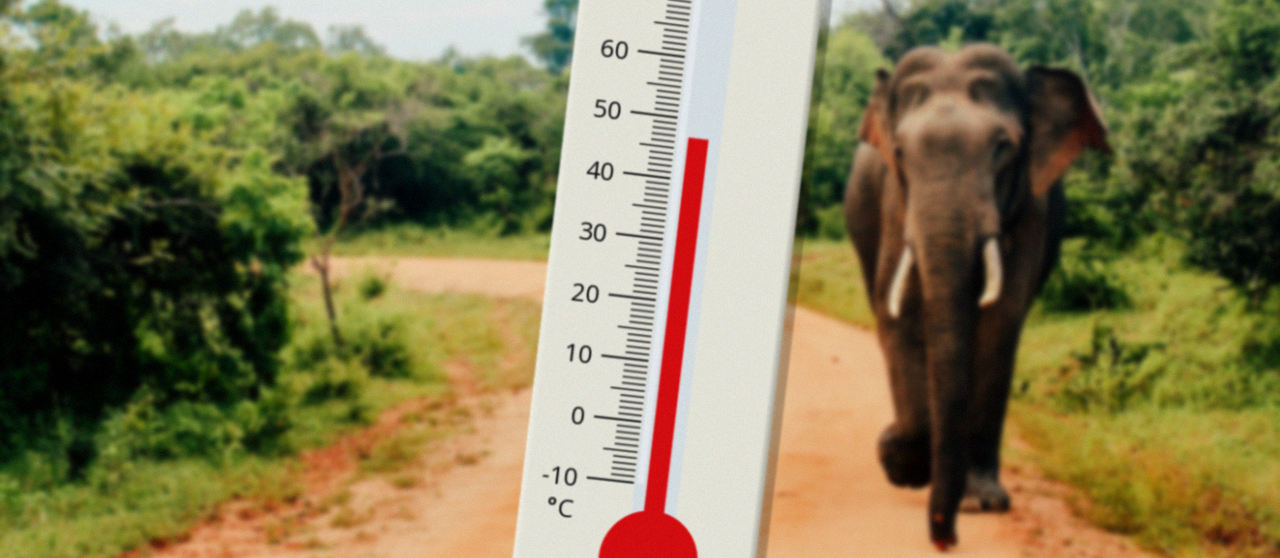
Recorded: value=47 unit=°C
